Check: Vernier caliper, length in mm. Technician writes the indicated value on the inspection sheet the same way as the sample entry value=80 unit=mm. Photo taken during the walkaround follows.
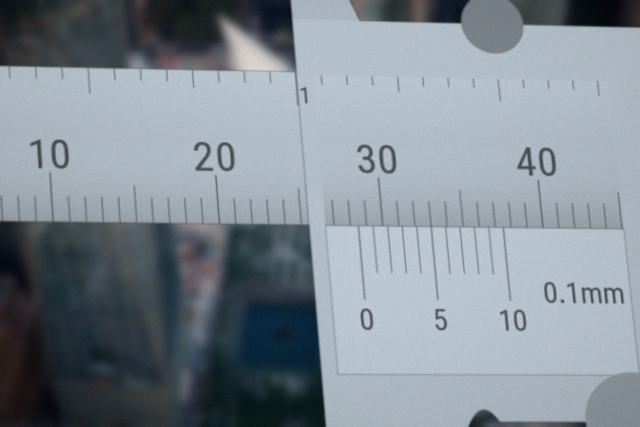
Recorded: value=28.5 unit=mm
